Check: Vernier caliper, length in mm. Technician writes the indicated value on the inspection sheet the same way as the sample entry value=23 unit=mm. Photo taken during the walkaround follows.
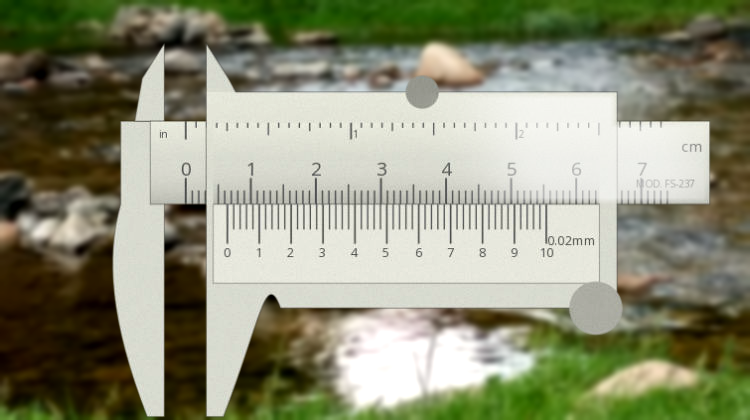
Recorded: value=6.4 unit=mm
